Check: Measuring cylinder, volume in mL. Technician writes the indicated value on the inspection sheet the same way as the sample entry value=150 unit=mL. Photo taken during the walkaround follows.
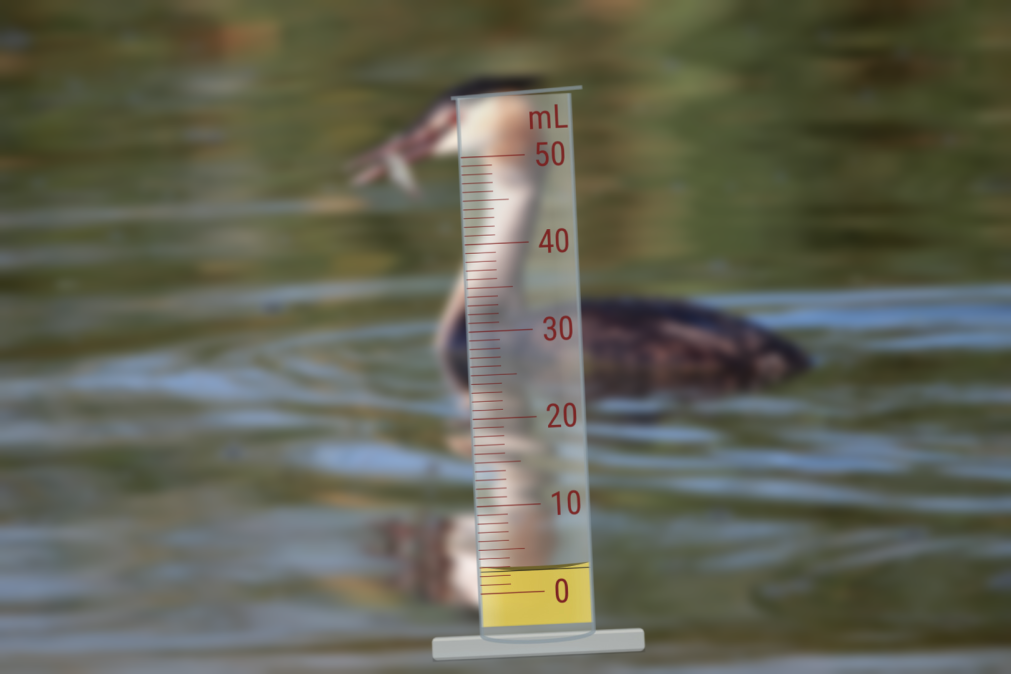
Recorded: value=2.5 unit=mL
